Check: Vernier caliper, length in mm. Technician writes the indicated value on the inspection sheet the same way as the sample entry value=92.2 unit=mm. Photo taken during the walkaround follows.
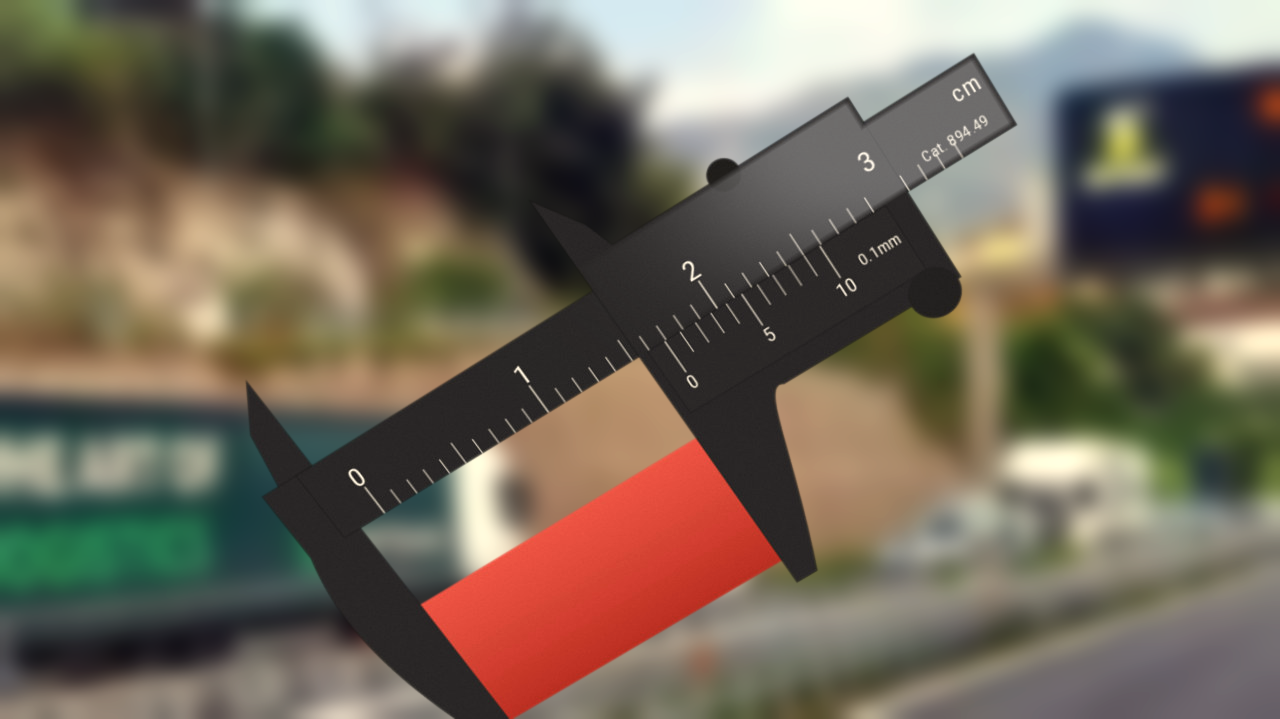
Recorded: value=16.9 unit=mm
